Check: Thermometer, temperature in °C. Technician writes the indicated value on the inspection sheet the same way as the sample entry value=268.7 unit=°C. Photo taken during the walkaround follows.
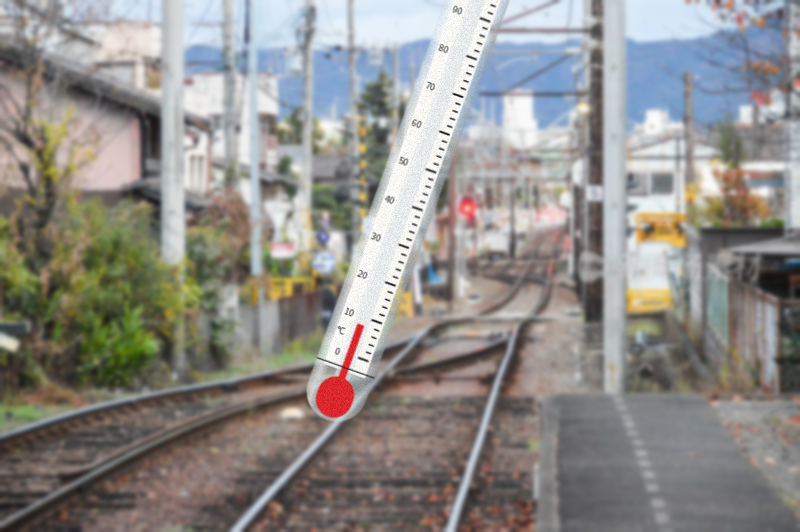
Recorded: value=8 unit=°C
